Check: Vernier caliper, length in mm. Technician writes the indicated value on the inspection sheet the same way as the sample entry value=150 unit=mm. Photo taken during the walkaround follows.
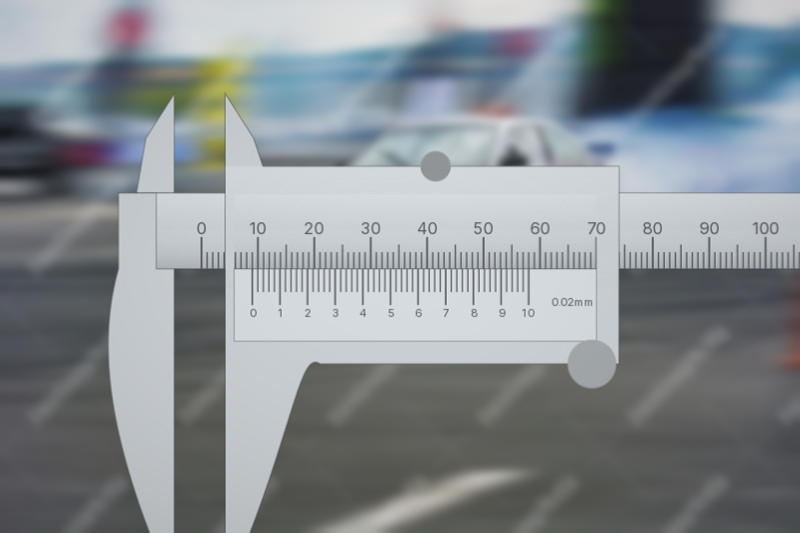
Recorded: value=9.0 unit=mm
